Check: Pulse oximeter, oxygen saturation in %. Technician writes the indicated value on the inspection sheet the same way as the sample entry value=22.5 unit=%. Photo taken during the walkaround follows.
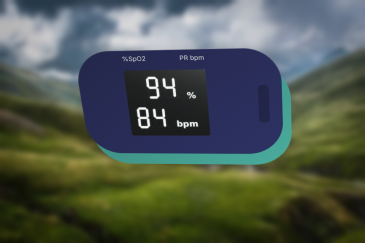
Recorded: value=94 unit=%
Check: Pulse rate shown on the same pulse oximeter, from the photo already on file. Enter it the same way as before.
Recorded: value=84 unit=bpm
